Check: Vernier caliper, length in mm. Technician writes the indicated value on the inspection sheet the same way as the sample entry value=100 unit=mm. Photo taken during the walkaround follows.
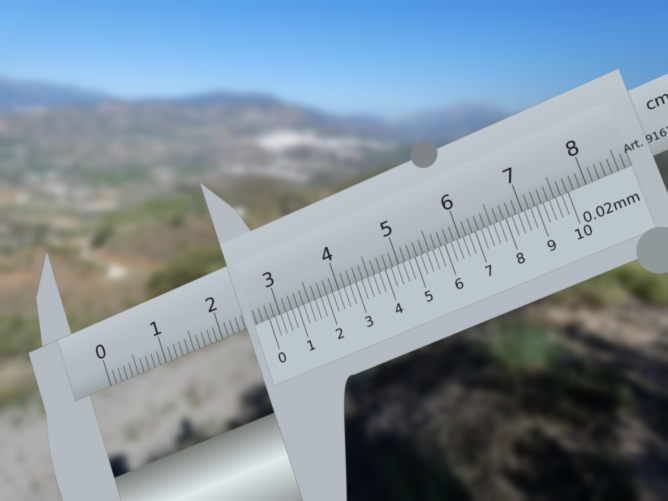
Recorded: value=28.2 unit=mm
